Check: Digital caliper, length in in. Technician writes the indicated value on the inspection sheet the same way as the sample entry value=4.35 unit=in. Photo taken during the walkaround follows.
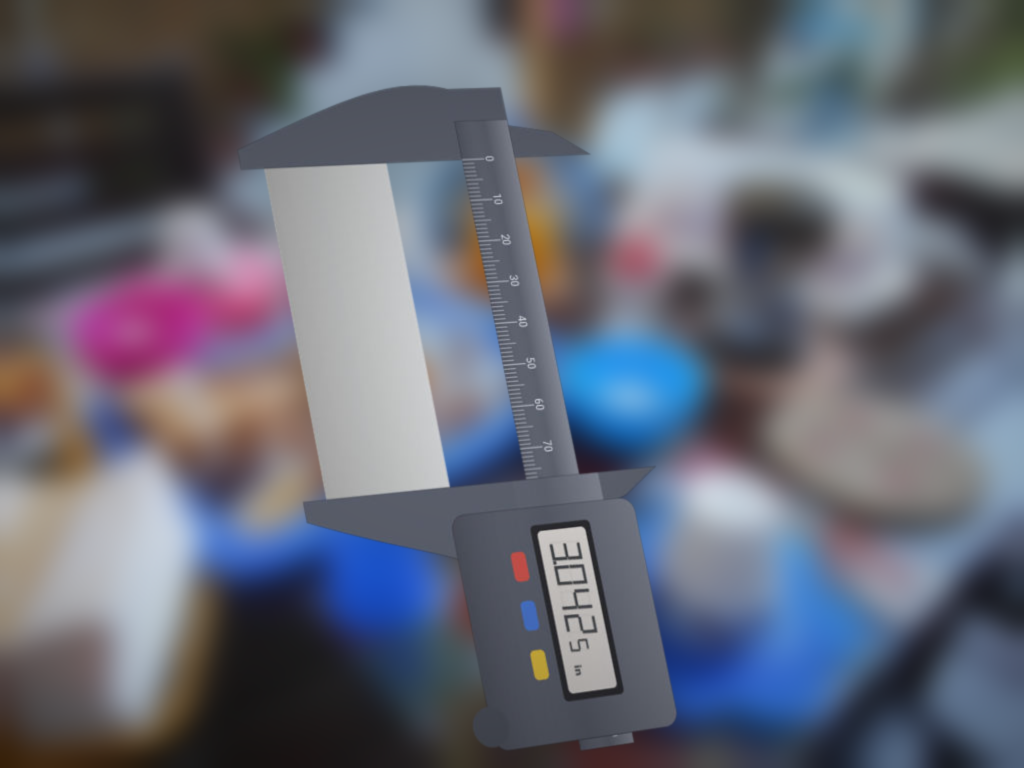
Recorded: value=3.0425 unit=in
